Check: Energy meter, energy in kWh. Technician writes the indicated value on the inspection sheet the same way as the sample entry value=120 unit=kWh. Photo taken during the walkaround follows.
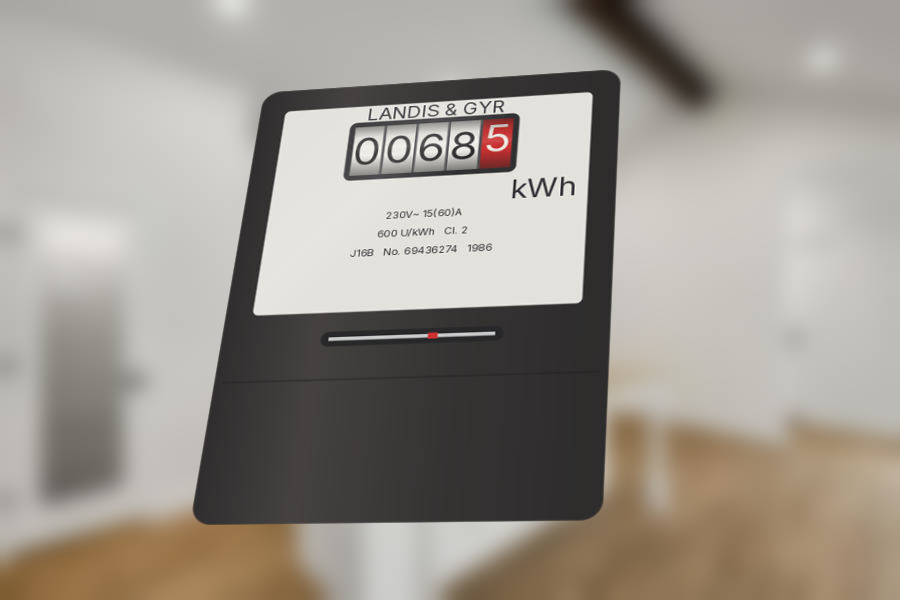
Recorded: value=68.5 unit=kWh
